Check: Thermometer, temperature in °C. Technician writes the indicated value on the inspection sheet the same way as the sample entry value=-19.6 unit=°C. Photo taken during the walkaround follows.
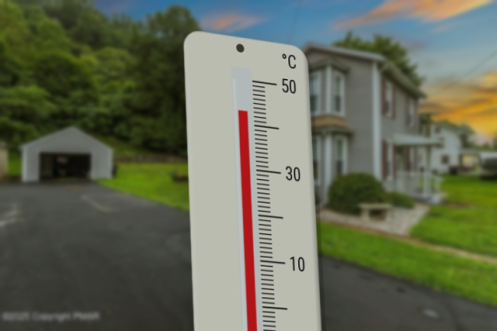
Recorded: value=43 unit=°C
